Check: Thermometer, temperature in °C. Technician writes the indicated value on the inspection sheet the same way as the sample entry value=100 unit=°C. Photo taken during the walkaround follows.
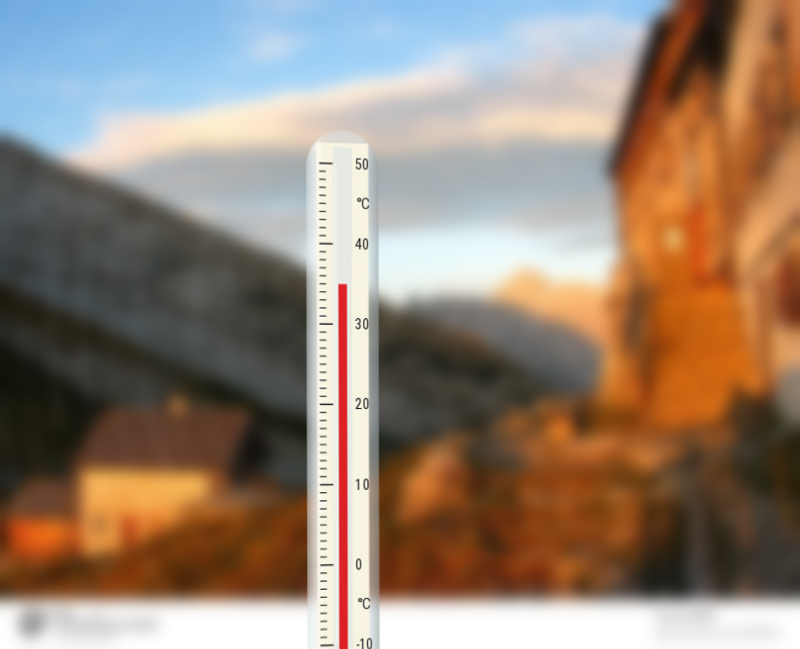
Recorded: value=35 unit=°C
